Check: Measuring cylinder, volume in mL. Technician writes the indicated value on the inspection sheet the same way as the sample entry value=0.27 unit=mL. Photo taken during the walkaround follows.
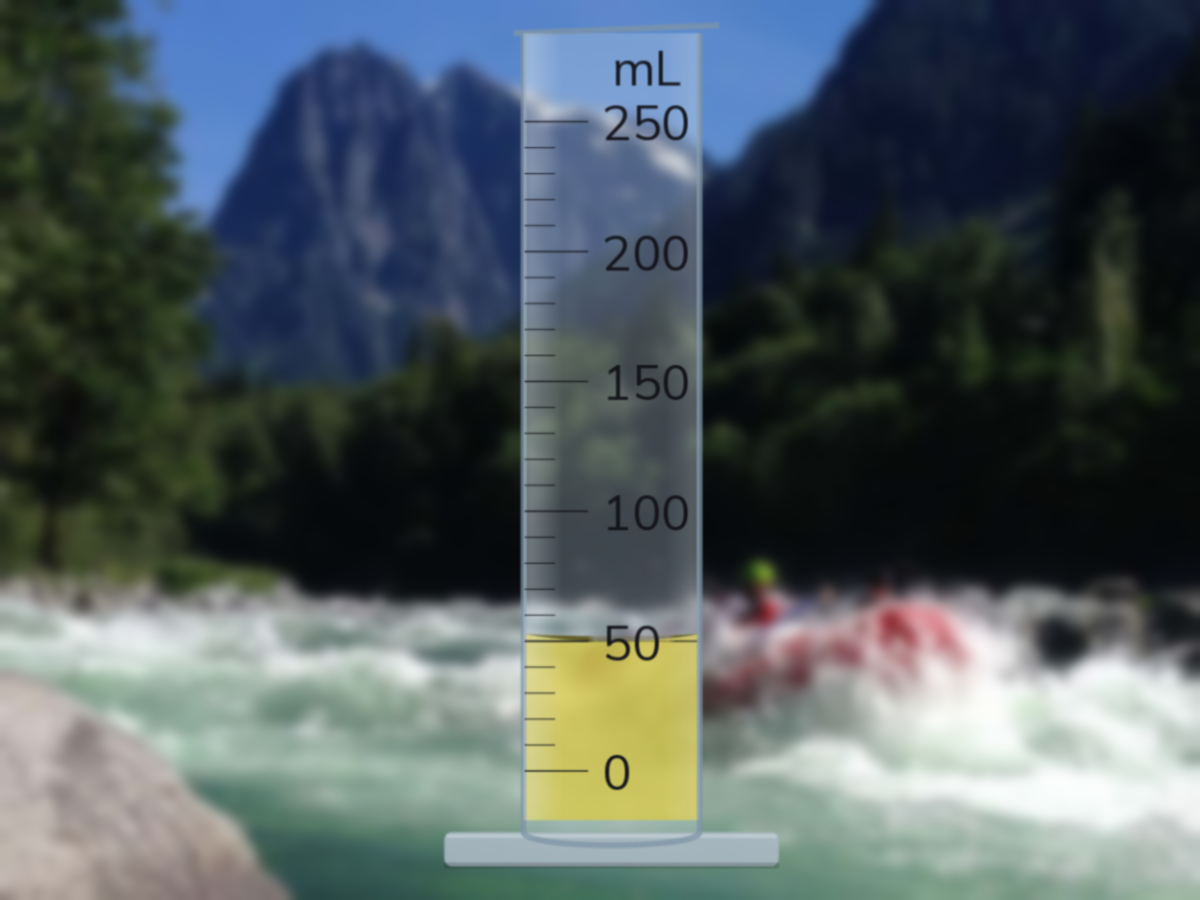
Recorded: value=50 unit=mL
